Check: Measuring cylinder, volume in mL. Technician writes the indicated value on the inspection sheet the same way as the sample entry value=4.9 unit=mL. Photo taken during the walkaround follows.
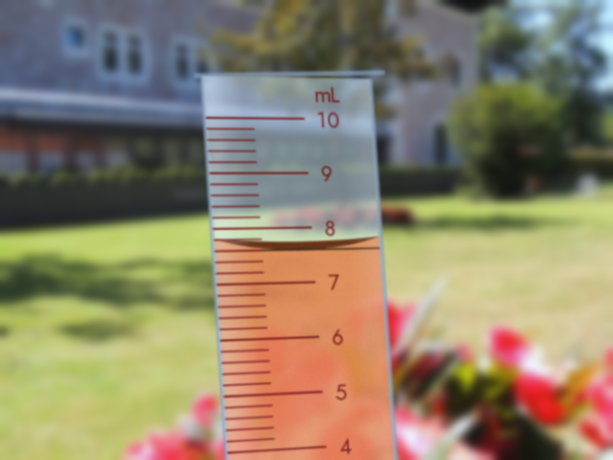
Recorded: value=7.6 unit=mL
